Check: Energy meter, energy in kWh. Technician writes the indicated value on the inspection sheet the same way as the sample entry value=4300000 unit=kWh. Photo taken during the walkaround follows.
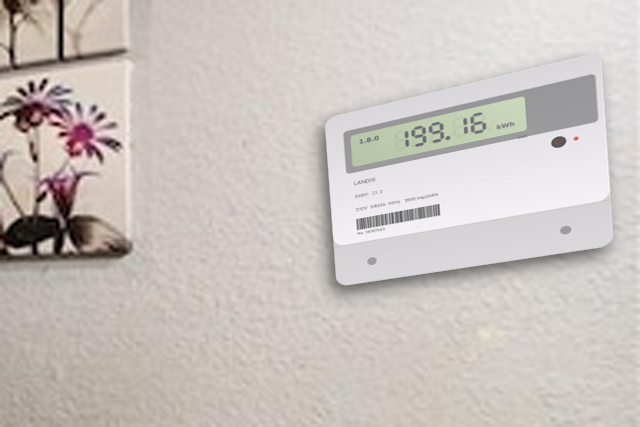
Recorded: value=199.16 unit=kWh
